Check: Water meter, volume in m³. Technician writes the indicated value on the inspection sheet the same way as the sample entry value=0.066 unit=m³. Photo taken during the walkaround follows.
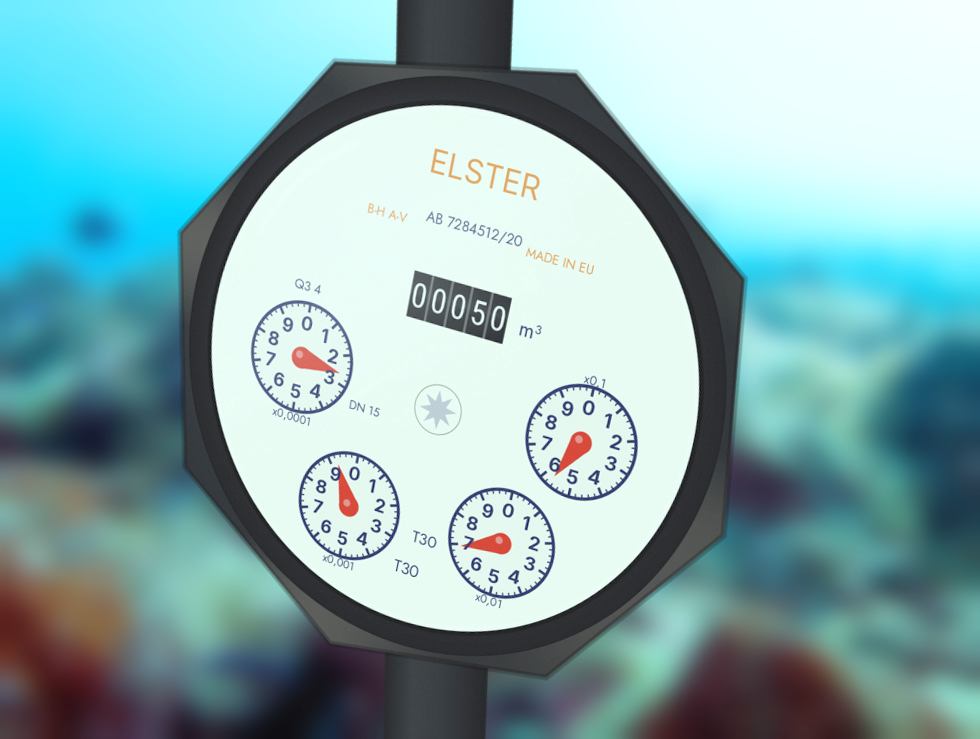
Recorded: value=50.5692 unit=m³
